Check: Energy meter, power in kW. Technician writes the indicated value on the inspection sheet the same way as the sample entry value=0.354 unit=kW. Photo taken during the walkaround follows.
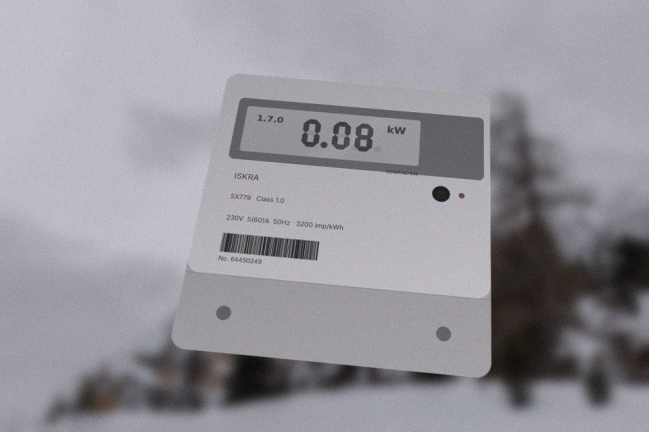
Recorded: value=0.08 unit=kW
